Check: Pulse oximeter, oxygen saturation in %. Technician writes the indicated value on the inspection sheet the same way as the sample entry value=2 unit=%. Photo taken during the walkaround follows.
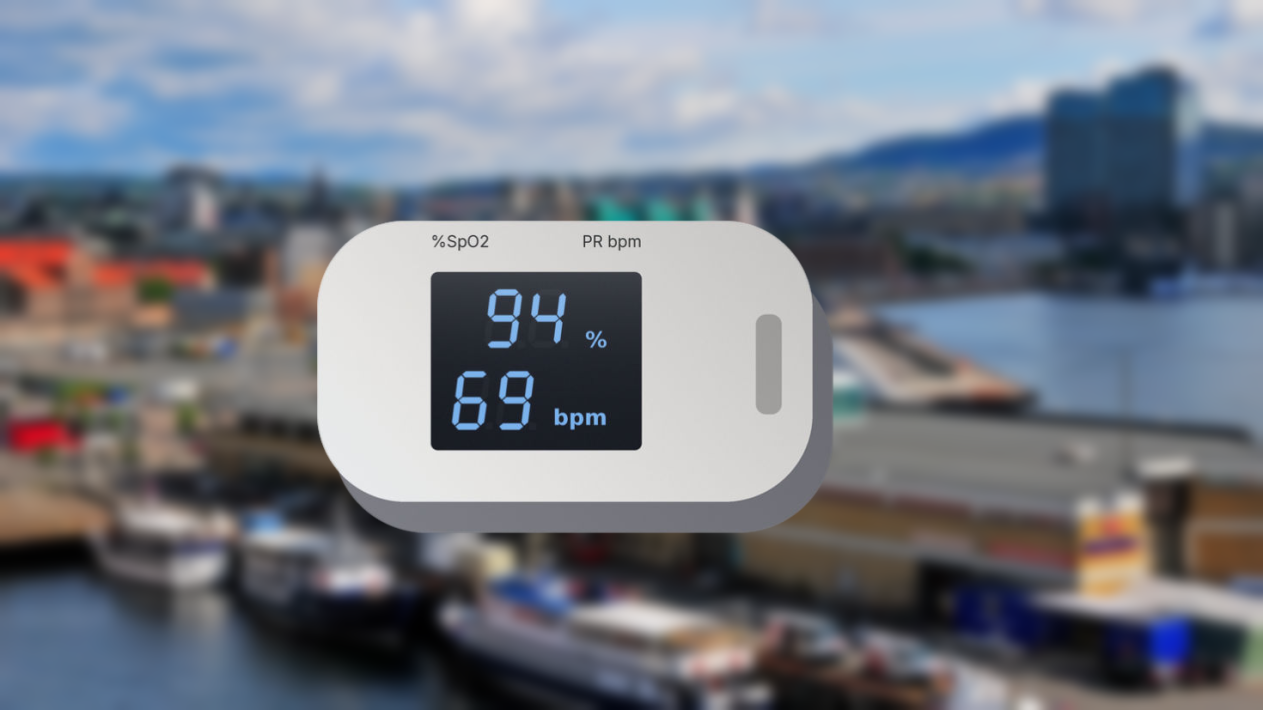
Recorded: value=94 unit=%
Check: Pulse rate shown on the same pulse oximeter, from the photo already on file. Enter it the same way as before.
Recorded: value=69 unit=bpm
